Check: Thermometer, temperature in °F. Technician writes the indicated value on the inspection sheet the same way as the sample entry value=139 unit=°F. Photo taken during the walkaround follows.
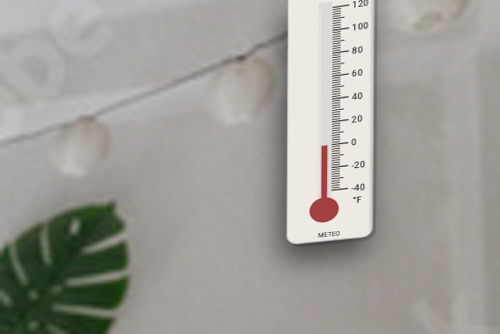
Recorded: value=0 unit=°F
